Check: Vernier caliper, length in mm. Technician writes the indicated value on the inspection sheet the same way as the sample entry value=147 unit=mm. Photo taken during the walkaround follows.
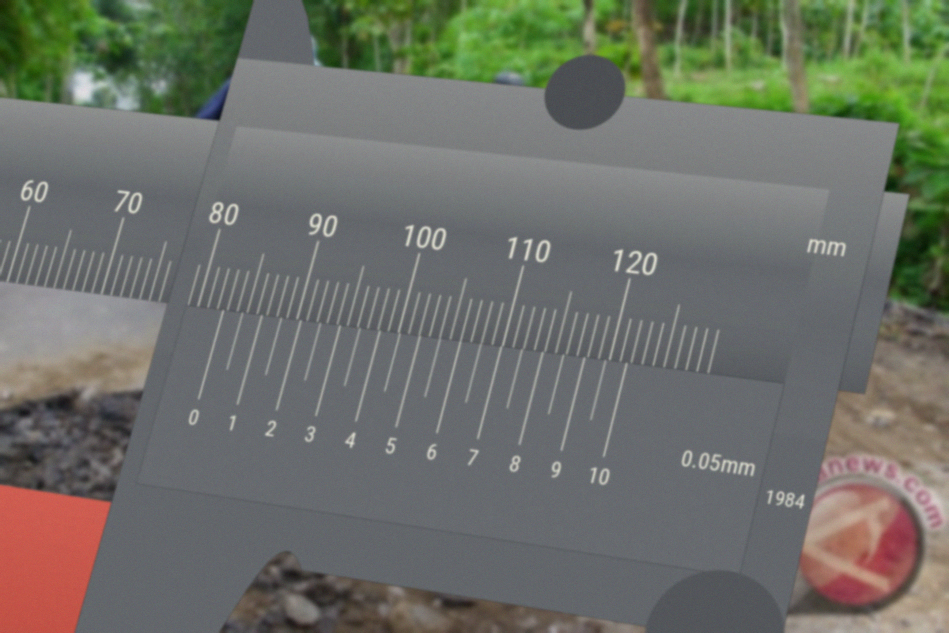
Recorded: value=82.6 unit=mm
